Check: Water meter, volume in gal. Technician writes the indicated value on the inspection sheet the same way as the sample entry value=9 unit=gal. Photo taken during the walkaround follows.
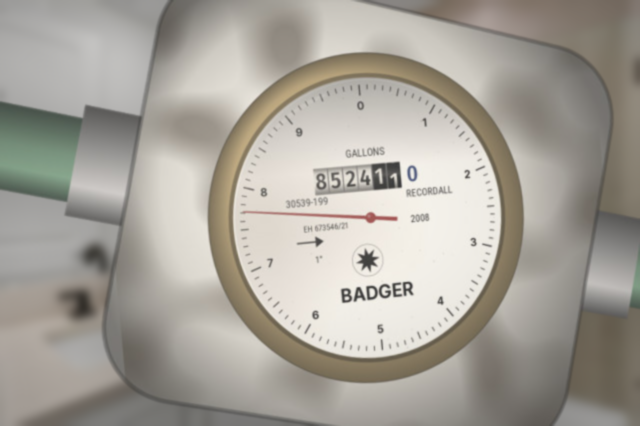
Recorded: value=8524107.7 unit=gal
